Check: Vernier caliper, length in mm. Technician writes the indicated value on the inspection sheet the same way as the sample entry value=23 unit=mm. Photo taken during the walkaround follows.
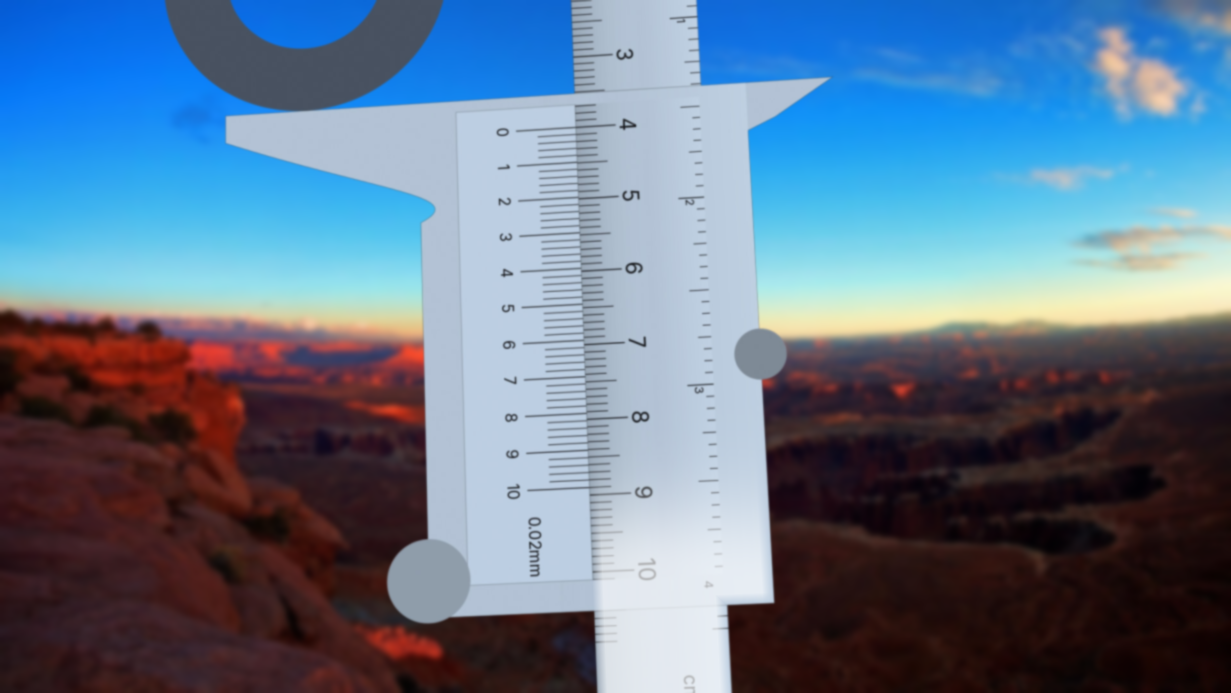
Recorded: value=40.0 unit=mm
